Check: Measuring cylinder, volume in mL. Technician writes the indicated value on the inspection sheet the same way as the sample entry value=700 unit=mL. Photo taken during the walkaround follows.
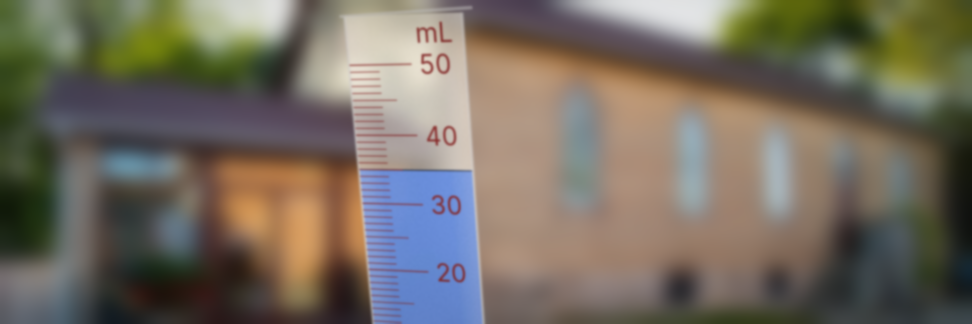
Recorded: value=35 unit=mL
